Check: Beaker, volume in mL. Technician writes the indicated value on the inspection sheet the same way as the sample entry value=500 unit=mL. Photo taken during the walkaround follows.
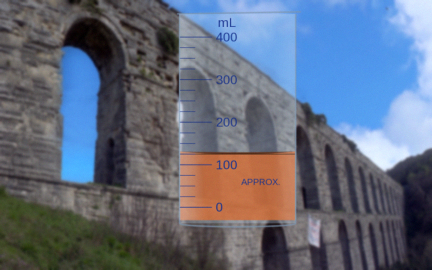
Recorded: value=125 unit=mL
